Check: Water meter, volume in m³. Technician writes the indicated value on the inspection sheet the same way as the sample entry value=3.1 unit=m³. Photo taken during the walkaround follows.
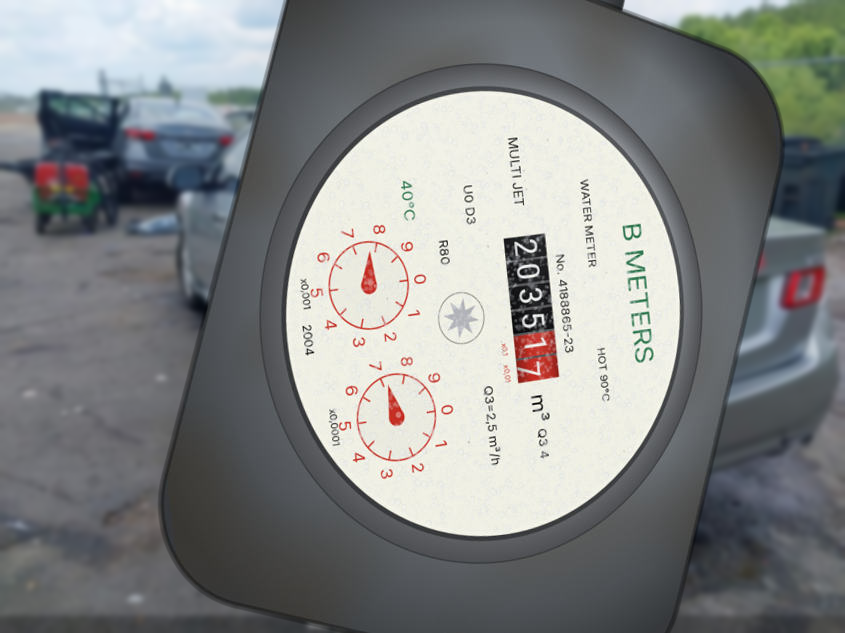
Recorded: value=2035.1677 unit=m³
